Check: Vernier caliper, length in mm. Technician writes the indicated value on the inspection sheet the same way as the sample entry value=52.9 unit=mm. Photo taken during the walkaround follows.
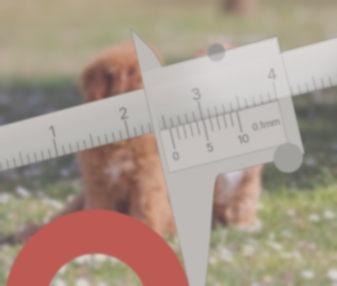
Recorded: value=25.6 unit=mm
